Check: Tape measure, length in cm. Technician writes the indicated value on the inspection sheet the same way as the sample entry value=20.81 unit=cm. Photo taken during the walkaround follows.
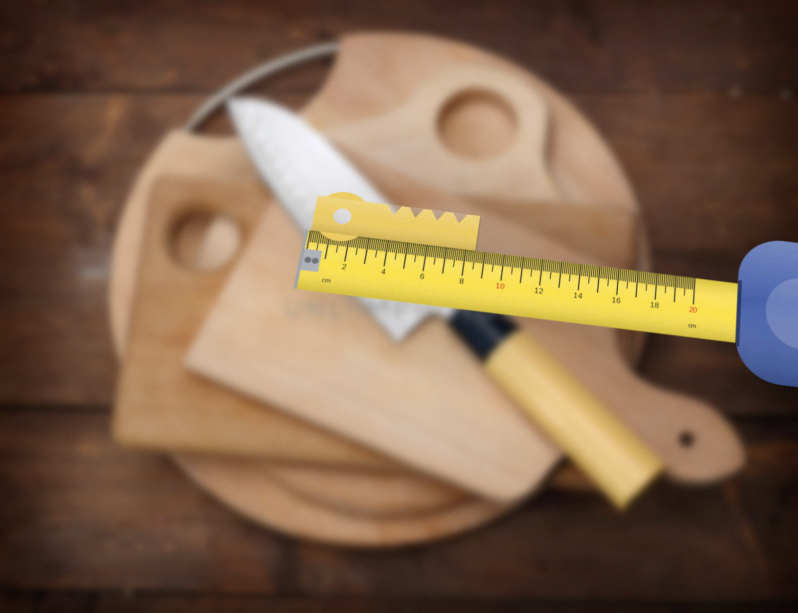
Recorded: value=8.5 unit=cm
